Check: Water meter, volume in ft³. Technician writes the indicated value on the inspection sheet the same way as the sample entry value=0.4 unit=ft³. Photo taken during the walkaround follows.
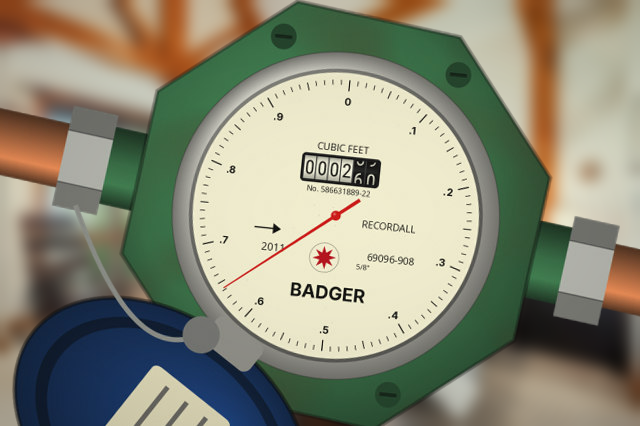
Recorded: value=259.64 unit=ft³
